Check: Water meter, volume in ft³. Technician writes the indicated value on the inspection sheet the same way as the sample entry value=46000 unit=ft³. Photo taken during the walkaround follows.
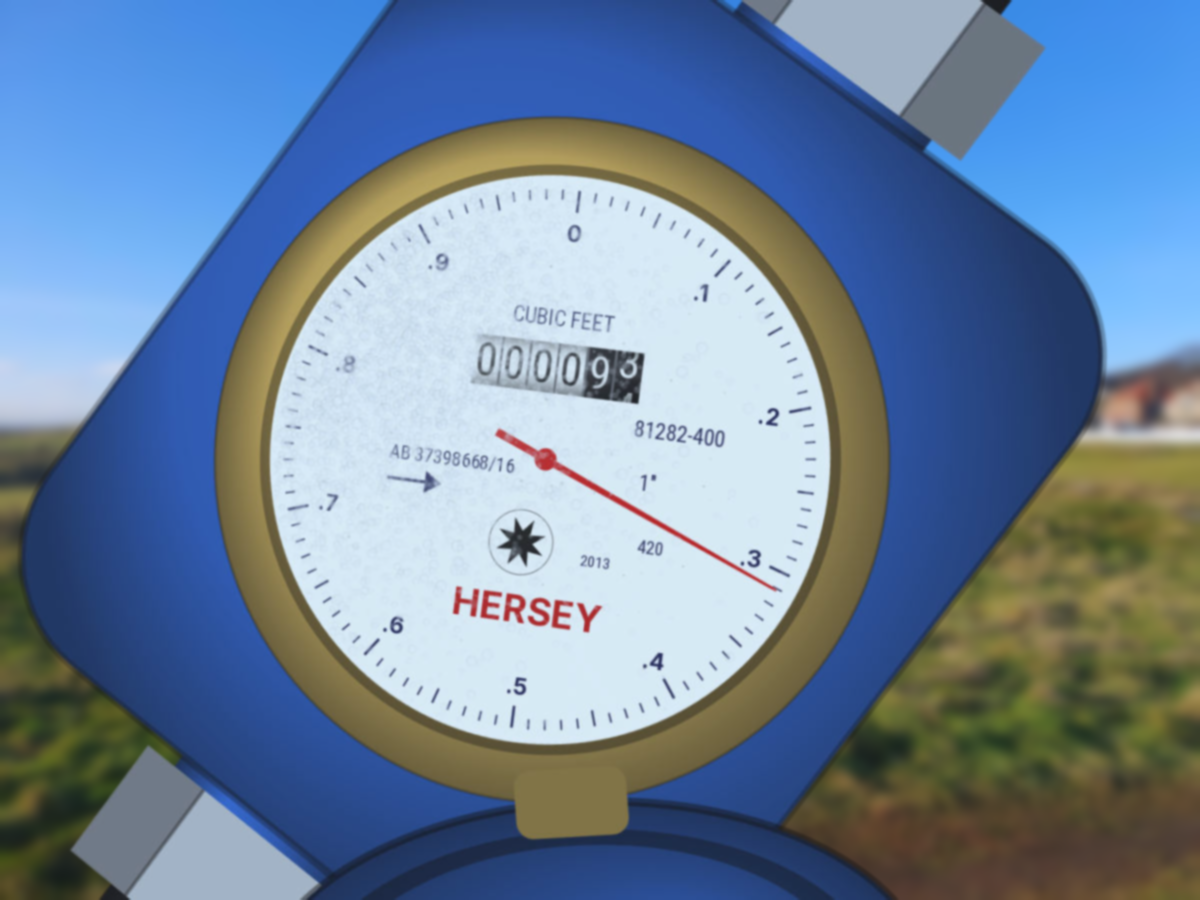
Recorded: value=93.31 unit=ft³
